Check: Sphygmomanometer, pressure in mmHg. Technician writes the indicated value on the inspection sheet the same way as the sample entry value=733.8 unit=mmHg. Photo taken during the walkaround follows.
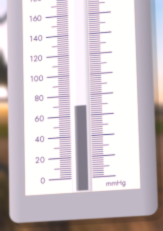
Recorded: value=70 unit=mmHg
